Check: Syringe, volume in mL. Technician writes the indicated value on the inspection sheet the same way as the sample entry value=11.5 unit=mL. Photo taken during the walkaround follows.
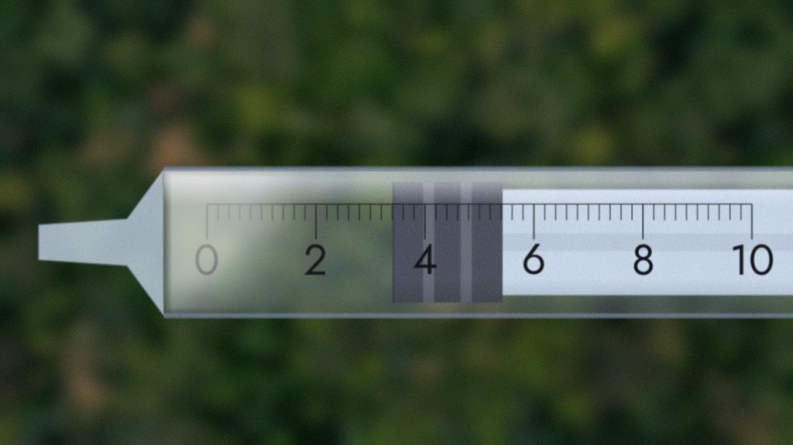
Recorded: value=3.4 unit=mL
